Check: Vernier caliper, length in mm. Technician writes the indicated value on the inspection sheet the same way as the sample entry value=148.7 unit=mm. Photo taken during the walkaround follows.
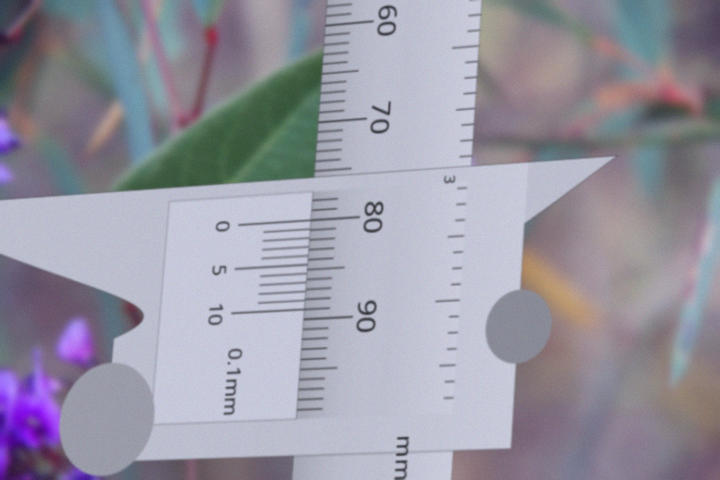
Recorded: value=80.0 unit=mm
